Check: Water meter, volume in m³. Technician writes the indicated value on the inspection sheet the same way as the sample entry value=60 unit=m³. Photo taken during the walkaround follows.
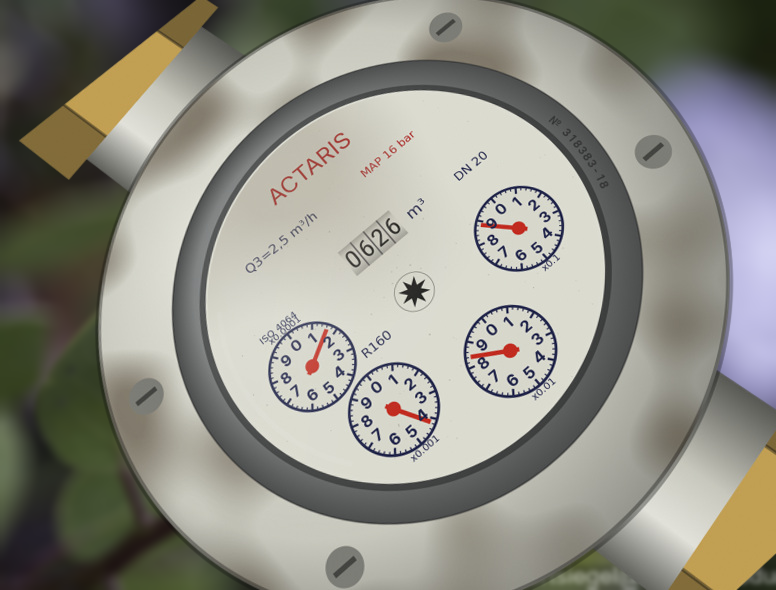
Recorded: value=626.8841 unit=m³
